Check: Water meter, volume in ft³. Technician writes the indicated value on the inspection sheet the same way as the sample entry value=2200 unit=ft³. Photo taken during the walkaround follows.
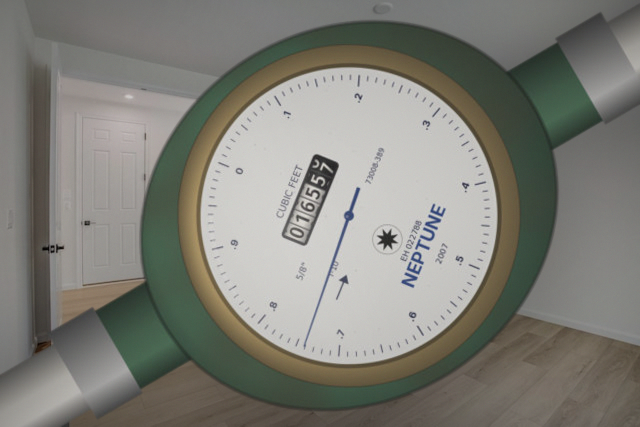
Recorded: value=16556.74 unit=ft³
